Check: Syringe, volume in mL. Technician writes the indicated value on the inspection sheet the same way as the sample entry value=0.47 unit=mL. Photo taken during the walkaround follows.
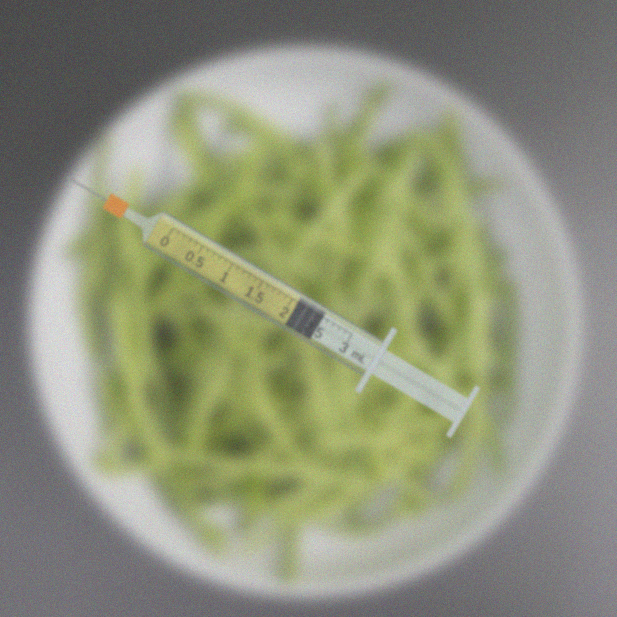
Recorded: value=2.1 unit=mL
